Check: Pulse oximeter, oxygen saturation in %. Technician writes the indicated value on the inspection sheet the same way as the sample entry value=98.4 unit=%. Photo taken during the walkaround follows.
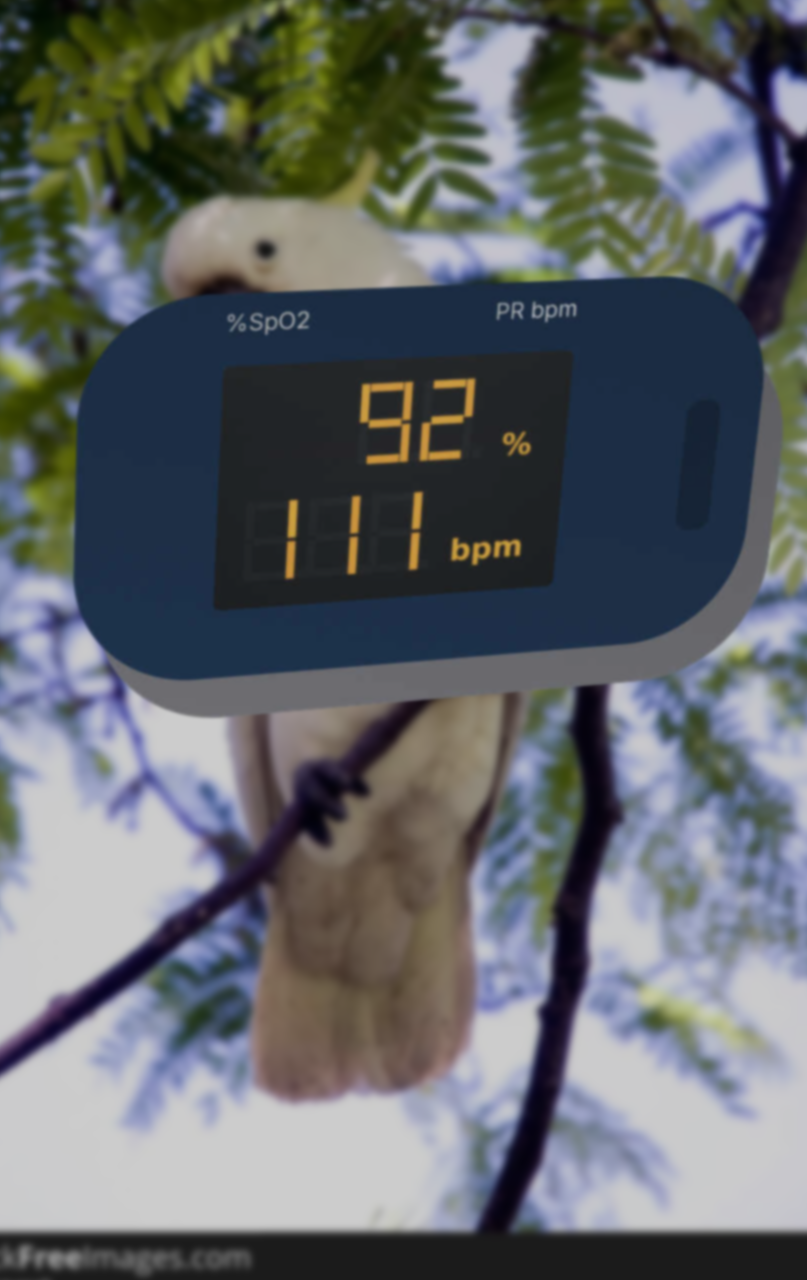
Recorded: value=92 unit=%
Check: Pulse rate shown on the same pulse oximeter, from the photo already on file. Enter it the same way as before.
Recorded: value=111 unit=bpm
